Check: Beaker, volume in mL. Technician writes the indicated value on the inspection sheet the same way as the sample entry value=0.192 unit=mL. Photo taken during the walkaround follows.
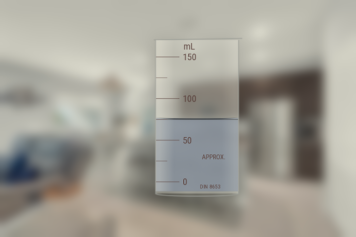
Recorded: value=75 unit=mL
